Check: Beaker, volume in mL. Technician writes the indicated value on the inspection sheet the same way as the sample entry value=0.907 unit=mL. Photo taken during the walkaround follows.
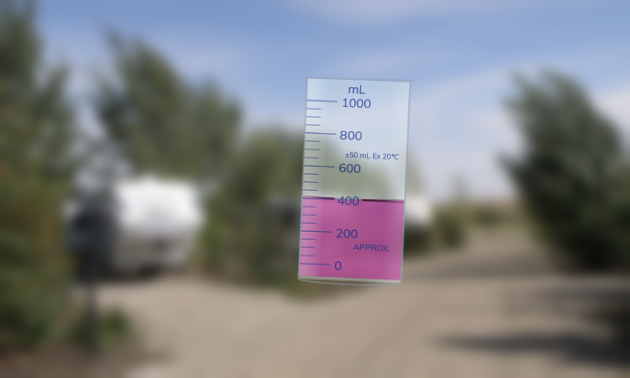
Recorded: value=400 unit=mL
